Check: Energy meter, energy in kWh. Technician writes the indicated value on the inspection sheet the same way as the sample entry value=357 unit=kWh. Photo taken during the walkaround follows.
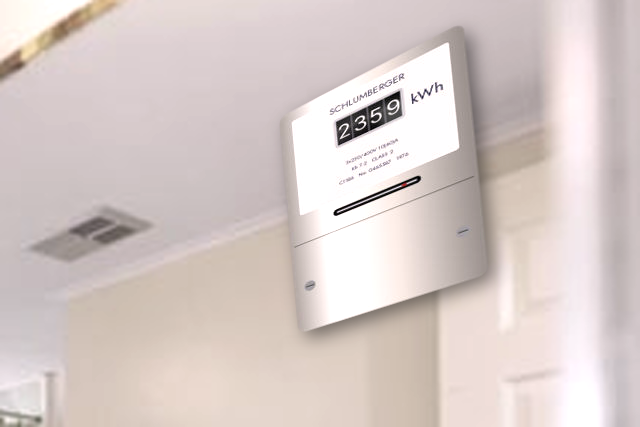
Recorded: value=2359 unit=kWh
